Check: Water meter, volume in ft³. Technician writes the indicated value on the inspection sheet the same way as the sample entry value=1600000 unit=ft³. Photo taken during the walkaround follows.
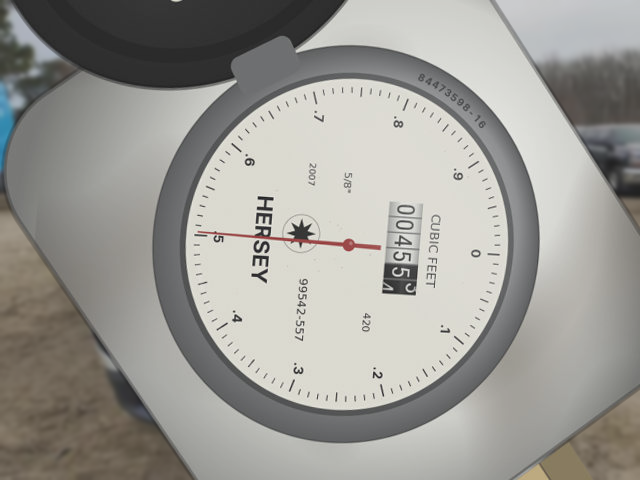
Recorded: value=4553.50 unit=ft³
